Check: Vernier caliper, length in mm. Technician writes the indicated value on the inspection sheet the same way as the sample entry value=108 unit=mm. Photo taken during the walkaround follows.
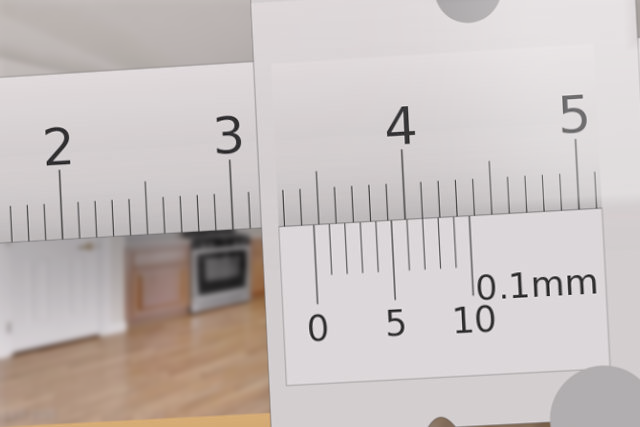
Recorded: value=34.7 unit=mm
